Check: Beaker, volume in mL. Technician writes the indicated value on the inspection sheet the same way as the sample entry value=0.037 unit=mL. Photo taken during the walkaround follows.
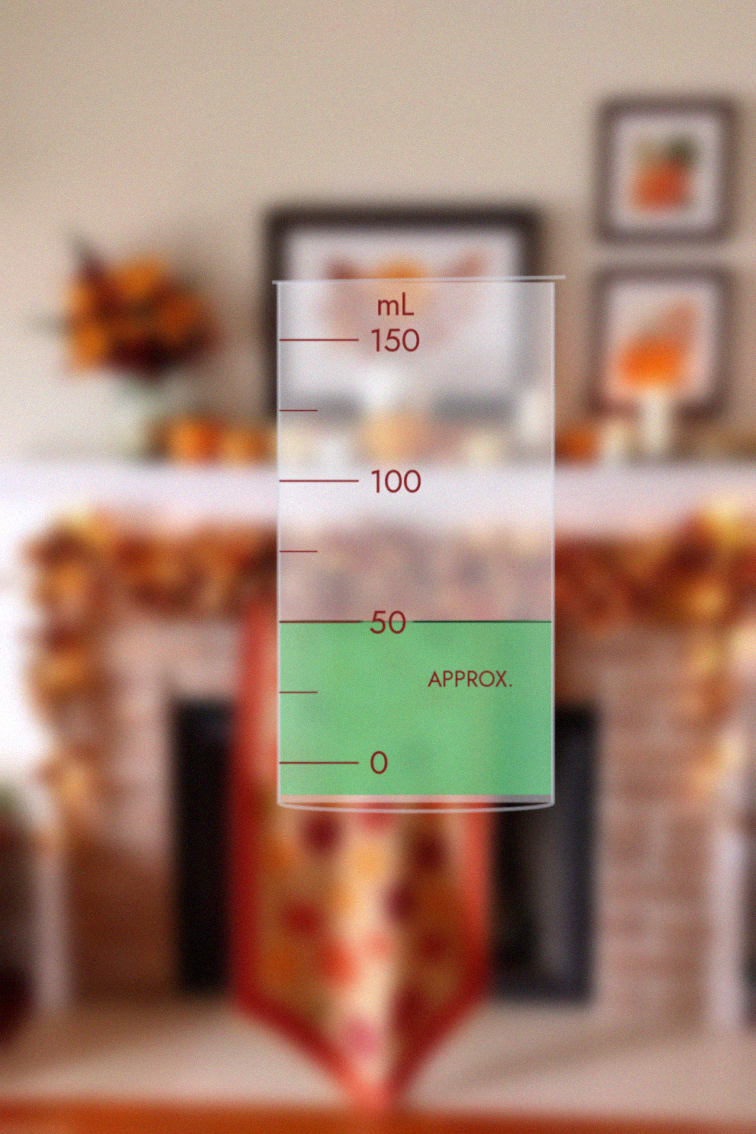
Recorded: value=50 unit=mL
